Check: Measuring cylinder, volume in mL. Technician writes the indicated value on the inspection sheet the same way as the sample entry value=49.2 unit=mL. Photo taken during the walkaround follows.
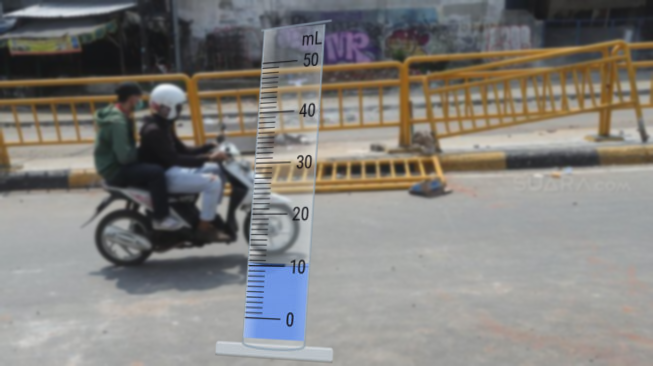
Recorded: value=10 unit=mL
